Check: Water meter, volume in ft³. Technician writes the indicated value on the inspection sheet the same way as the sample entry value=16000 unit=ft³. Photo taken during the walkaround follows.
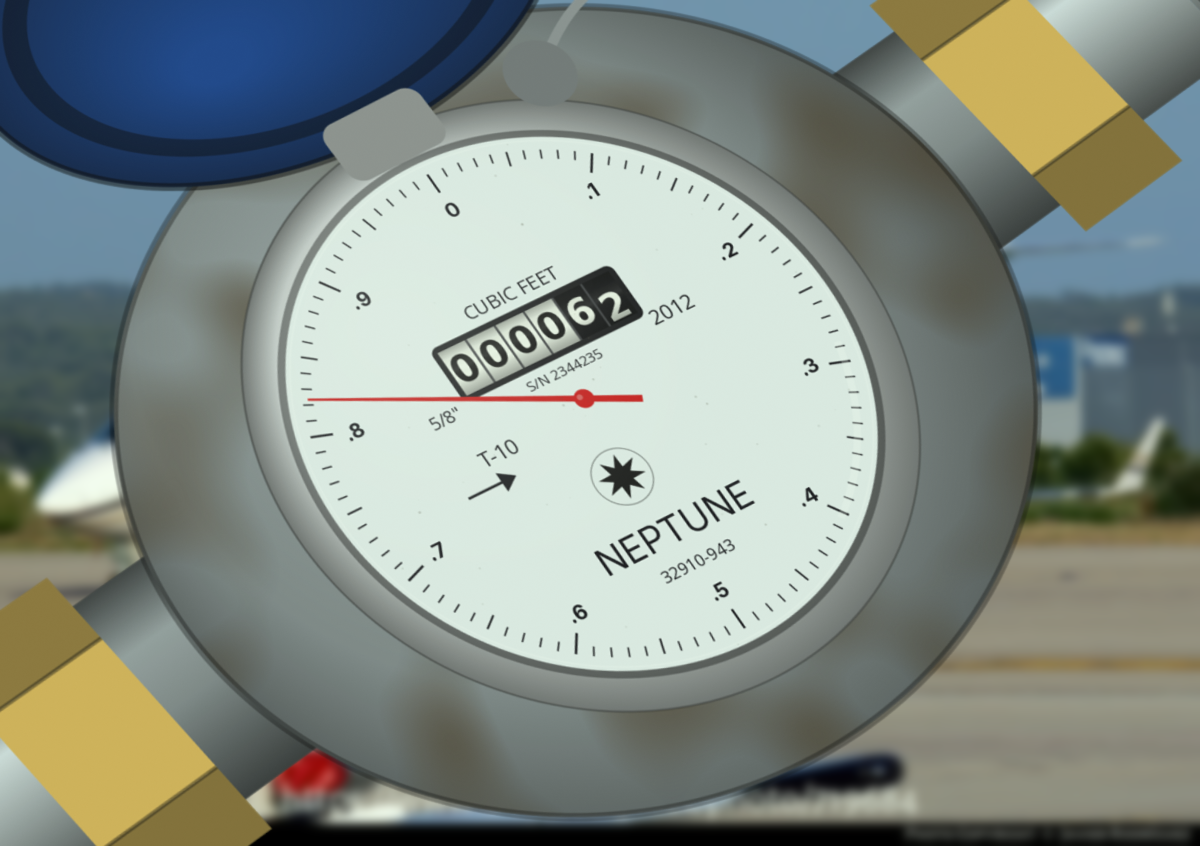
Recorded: value=61.82 unit=ft³
